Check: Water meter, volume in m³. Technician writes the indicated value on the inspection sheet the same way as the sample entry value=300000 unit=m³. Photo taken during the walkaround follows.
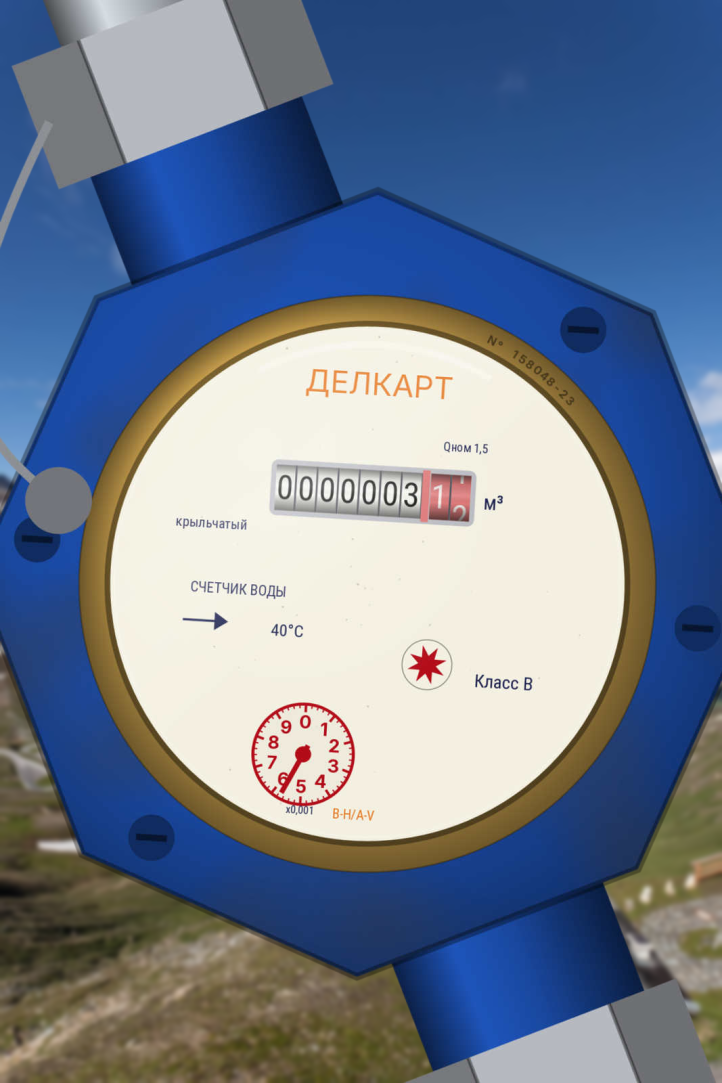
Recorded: value=3.115 unit=m³
